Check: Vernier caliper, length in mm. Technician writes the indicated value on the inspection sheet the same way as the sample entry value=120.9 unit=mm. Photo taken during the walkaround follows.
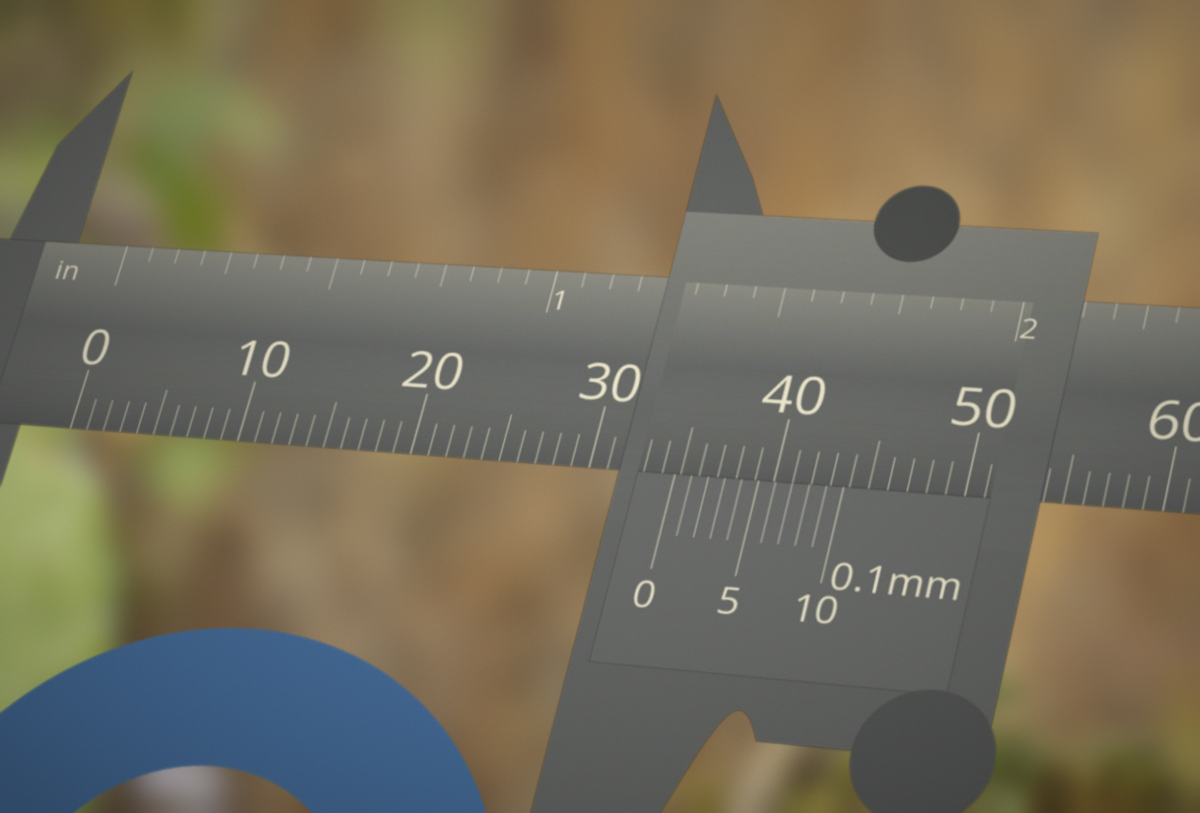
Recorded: value=34.7 unit=mm
